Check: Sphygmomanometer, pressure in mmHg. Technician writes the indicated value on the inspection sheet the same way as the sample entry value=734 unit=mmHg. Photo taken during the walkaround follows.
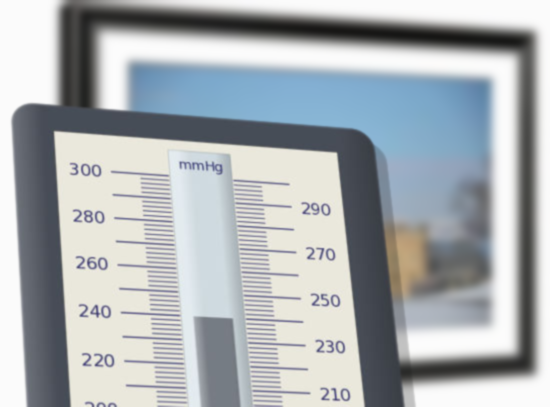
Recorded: value=240 unit=mmHg
